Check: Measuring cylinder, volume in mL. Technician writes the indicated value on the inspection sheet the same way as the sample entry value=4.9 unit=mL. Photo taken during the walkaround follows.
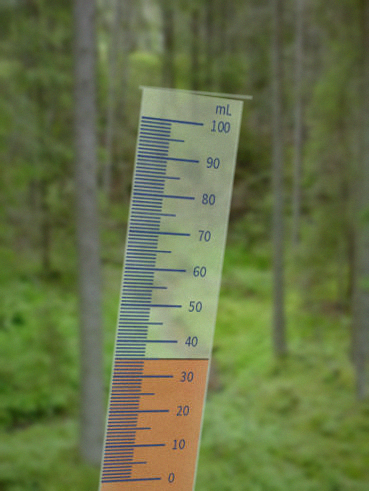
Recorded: value=35 unit=mL
